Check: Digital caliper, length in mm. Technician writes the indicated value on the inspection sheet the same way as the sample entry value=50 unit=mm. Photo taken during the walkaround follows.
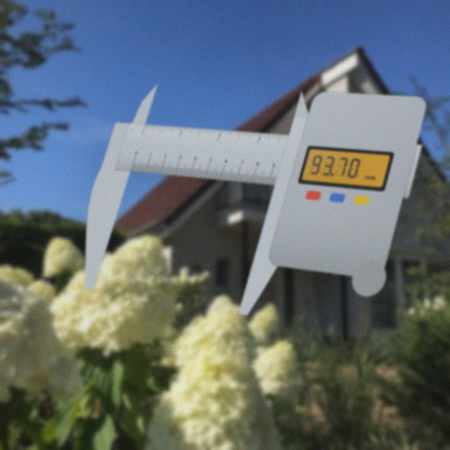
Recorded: value=93.70 unit=mm
